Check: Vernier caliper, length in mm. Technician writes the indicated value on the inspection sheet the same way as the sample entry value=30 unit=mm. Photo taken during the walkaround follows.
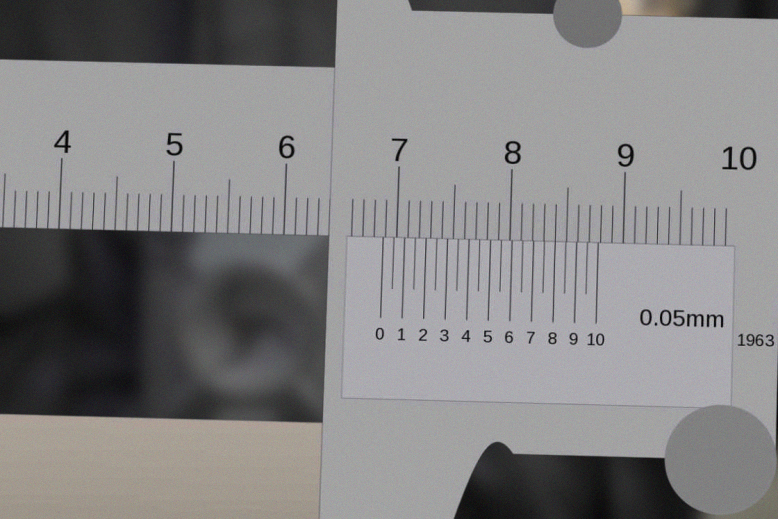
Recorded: value=68.8 unit=mm
